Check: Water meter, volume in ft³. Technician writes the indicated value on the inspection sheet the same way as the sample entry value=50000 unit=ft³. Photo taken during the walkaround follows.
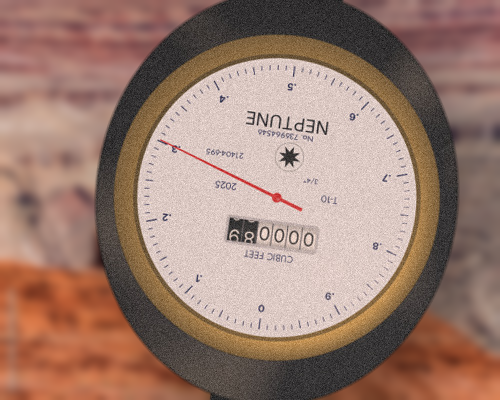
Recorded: value=89.30 unit=ft³
